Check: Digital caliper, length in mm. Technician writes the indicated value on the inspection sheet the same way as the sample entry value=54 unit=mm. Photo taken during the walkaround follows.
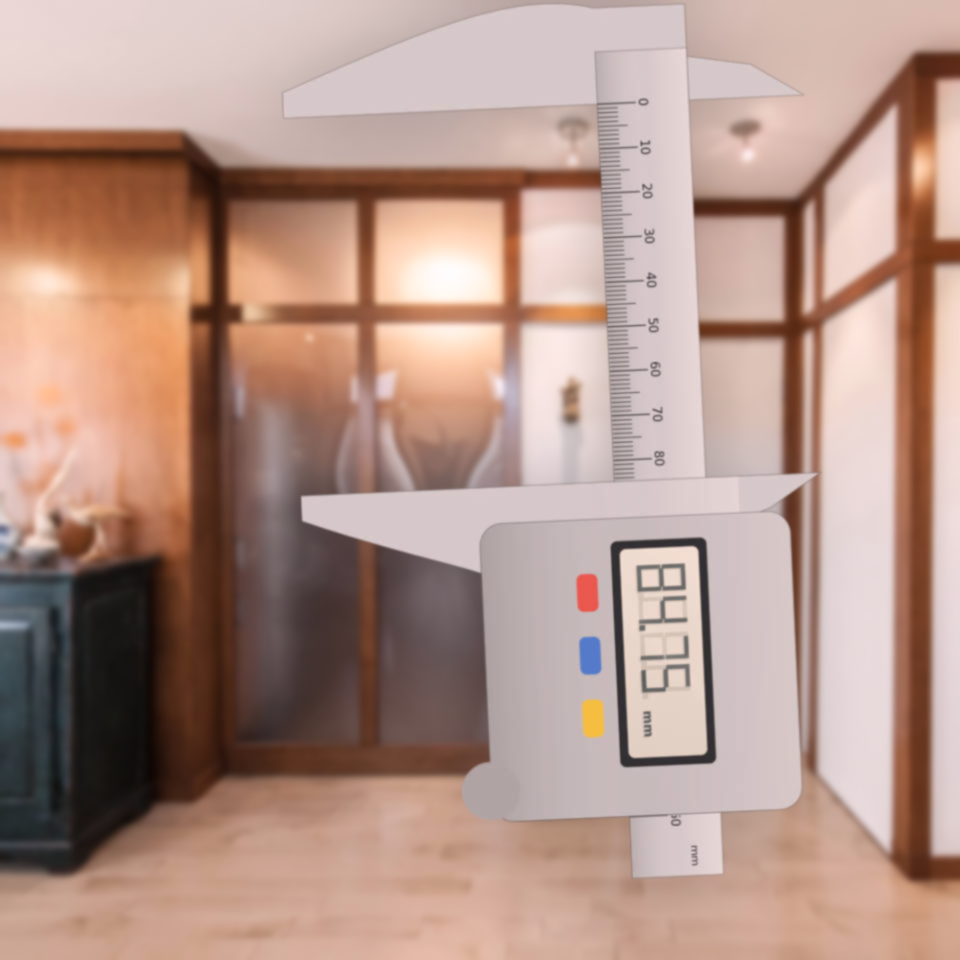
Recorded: value=84.75 unit=mm
